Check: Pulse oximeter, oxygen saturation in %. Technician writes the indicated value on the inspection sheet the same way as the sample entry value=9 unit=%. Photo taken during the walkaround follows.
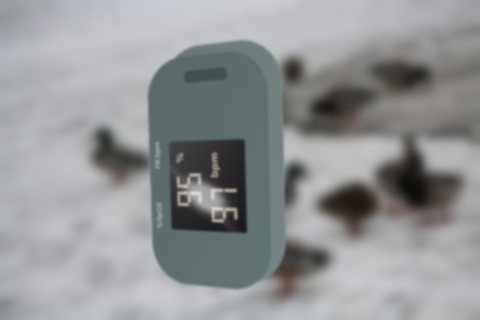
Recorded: value=95 unit=%
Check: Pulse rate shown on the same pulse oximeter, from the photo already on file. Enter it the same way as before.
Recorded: value=97 unit=bpm
